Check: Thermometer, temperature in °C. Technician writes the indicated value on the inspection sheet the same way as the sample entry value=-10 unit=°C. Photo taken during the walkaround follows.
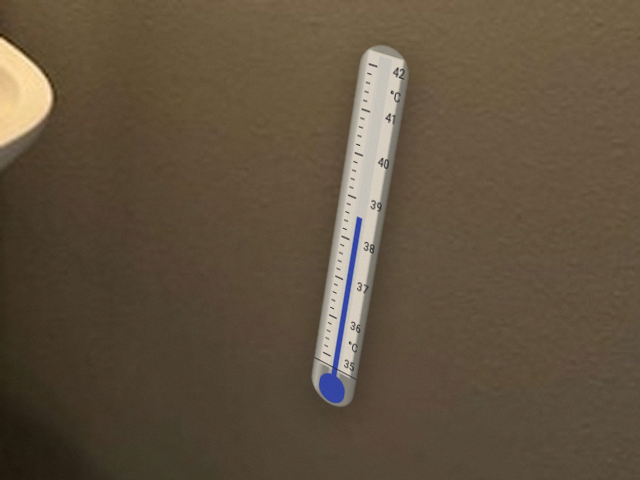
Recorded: value=38.6 unit=°C
